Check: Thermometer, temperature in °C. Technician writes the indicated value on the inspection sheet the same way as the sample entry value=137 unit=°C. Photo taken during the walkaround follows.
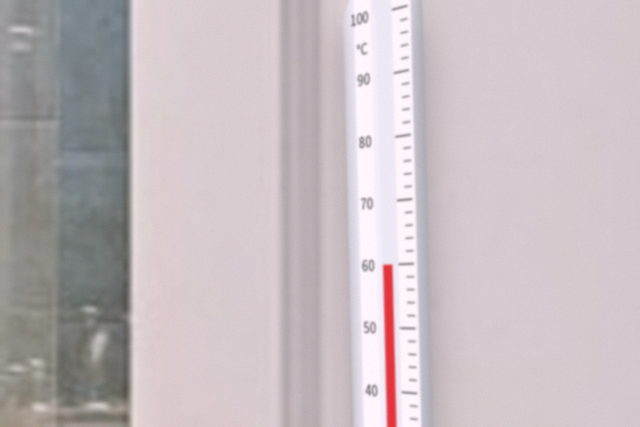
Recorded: value=60 unit=°C
